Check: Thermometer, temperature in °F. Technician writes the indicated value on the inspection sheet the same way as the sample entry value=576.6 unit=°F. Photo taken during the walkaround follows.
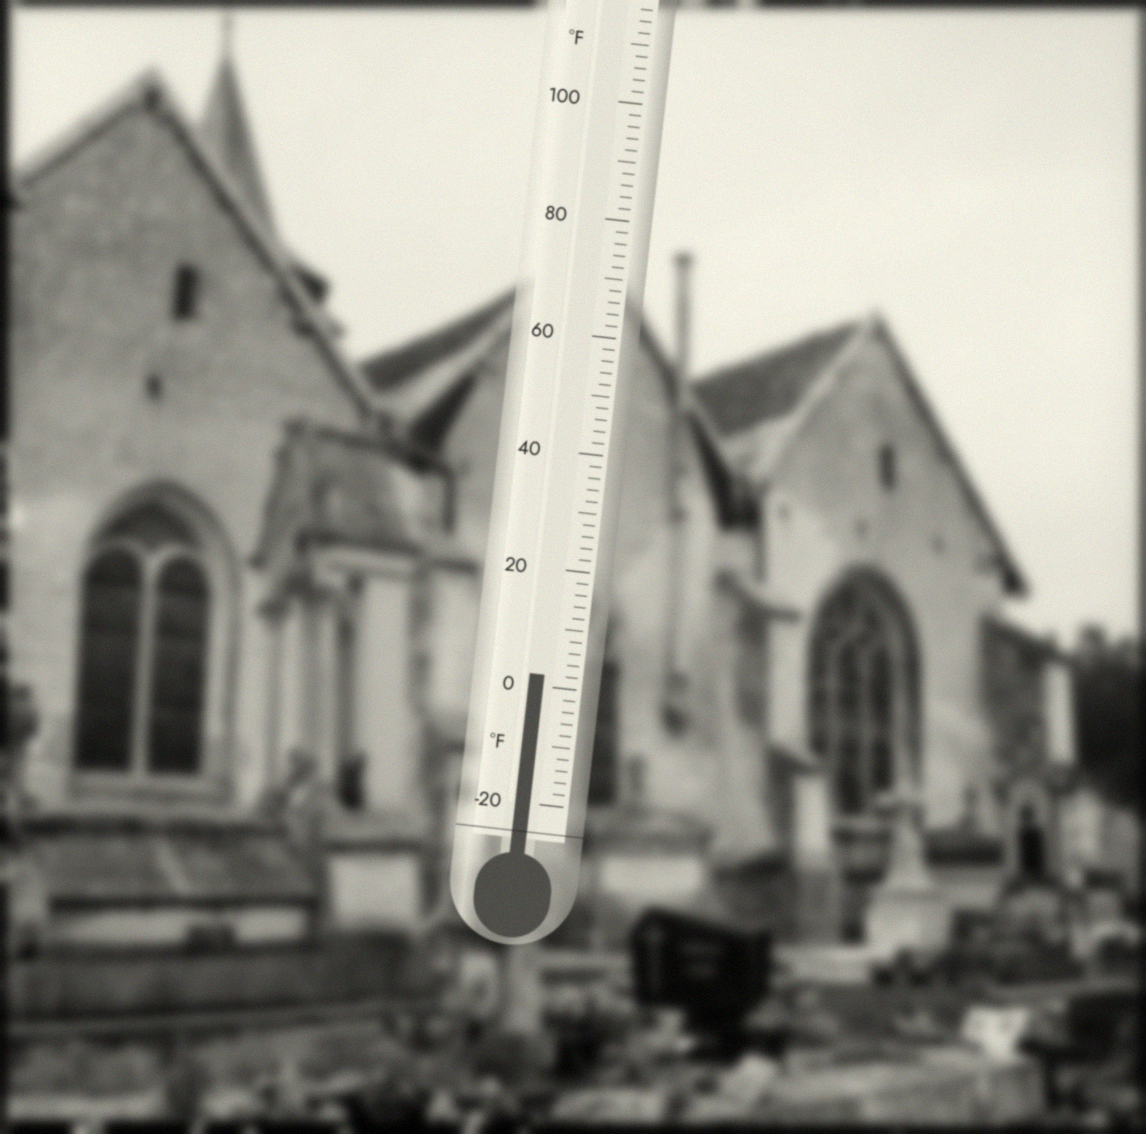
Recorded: value=2 unit=°F
